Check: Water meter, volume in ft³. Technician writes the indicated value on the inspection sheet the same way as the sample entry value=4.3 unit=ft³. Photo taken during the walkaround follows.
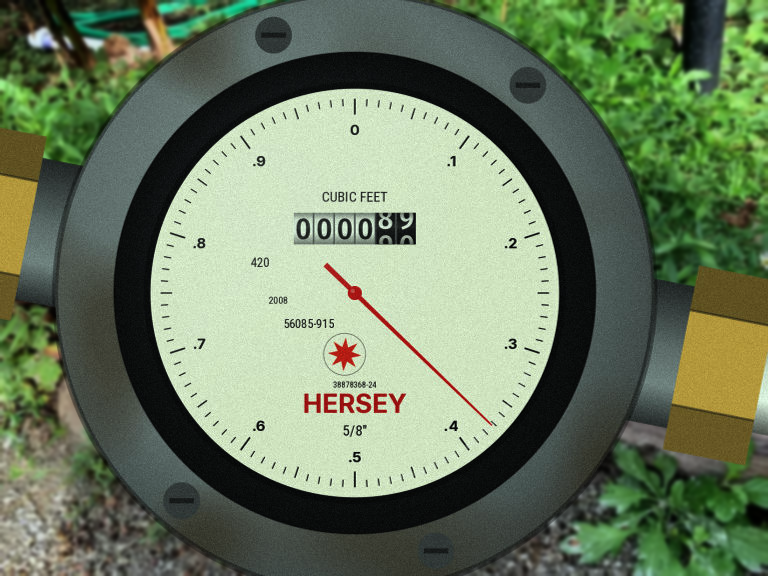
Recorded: value=89.37 unit=ft³
